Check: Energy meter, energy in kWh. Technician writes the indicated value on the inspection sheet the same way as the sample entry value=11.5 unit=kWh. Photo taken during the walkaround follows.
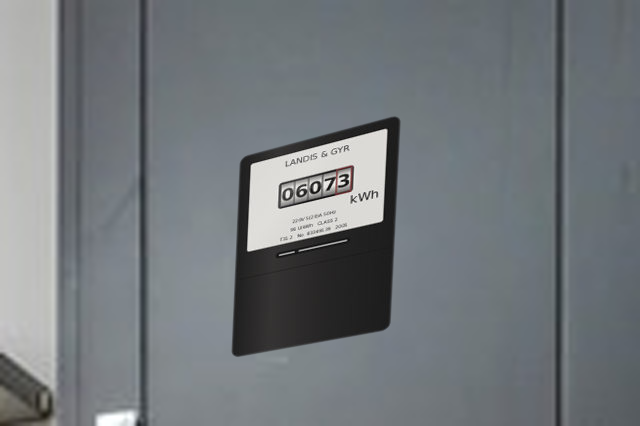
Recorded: value=607.3 unit=kWh
